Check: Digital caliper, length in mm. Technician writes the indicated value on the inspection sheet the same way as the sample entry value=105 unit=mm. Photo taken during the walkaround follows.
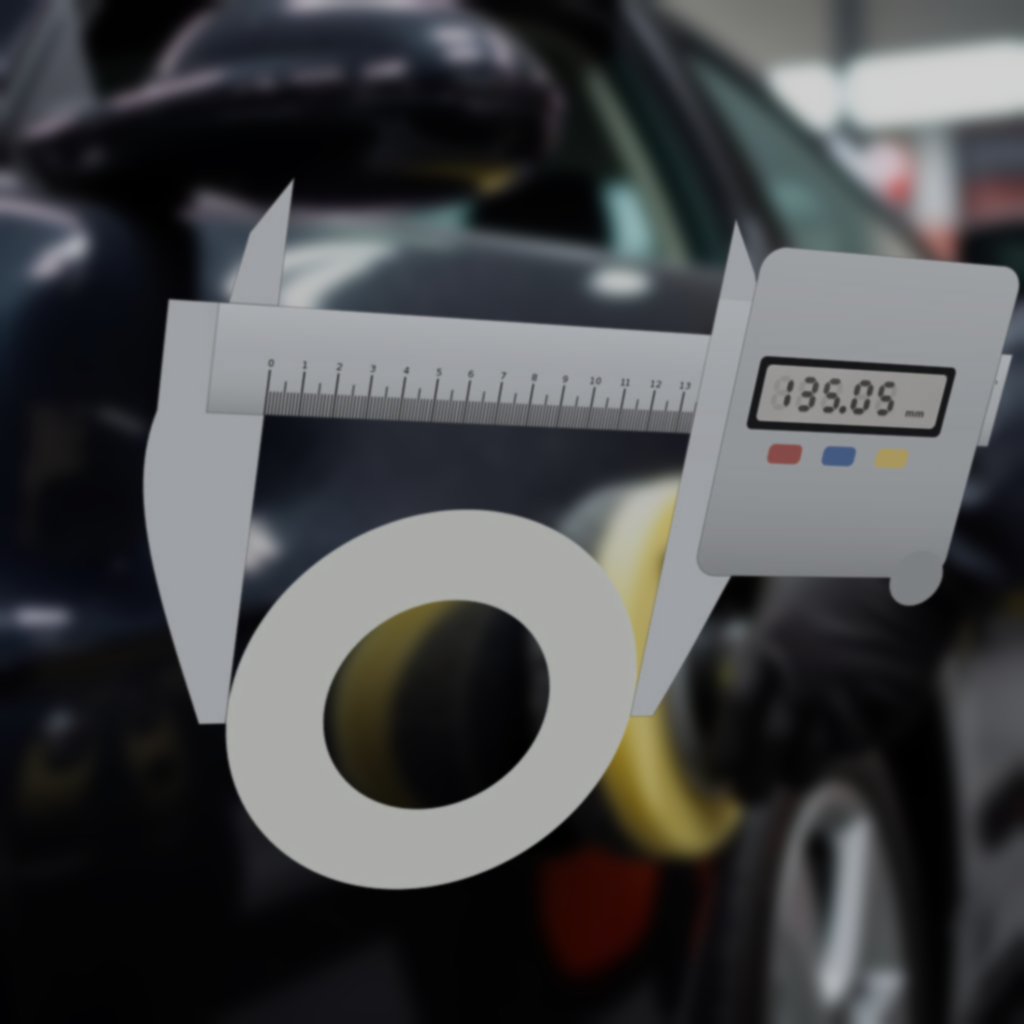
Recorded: value=135.05 unit=mm
